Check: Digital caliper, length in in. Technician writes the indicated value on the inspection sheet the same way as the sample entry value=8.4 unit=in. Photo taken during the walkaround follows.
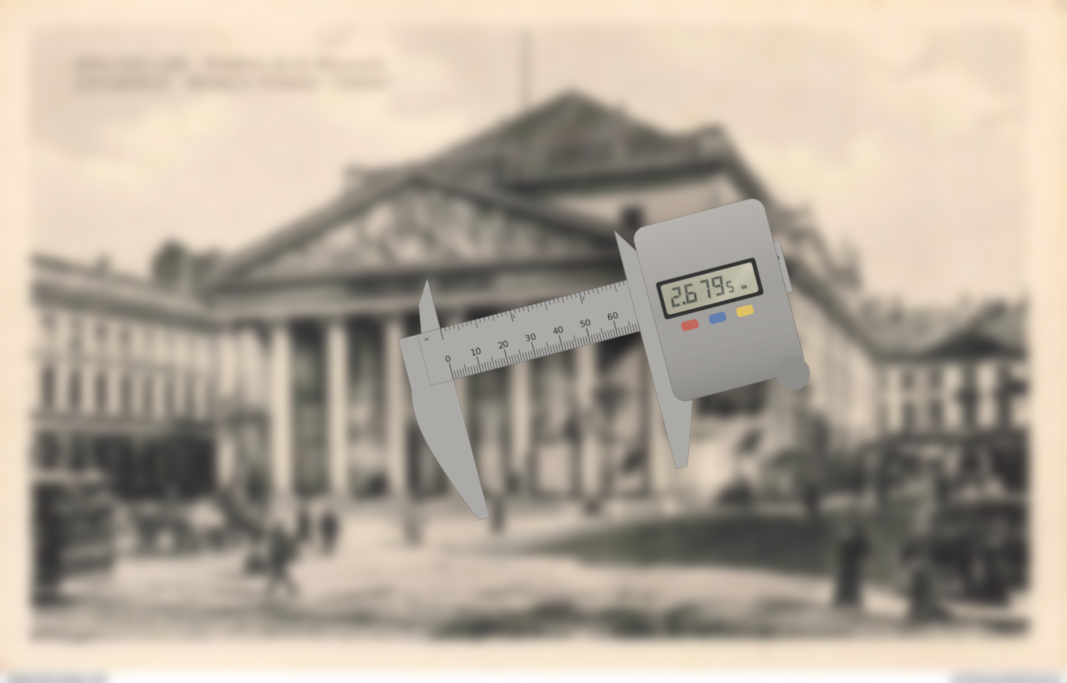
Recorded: value=2.6795 unit=in
